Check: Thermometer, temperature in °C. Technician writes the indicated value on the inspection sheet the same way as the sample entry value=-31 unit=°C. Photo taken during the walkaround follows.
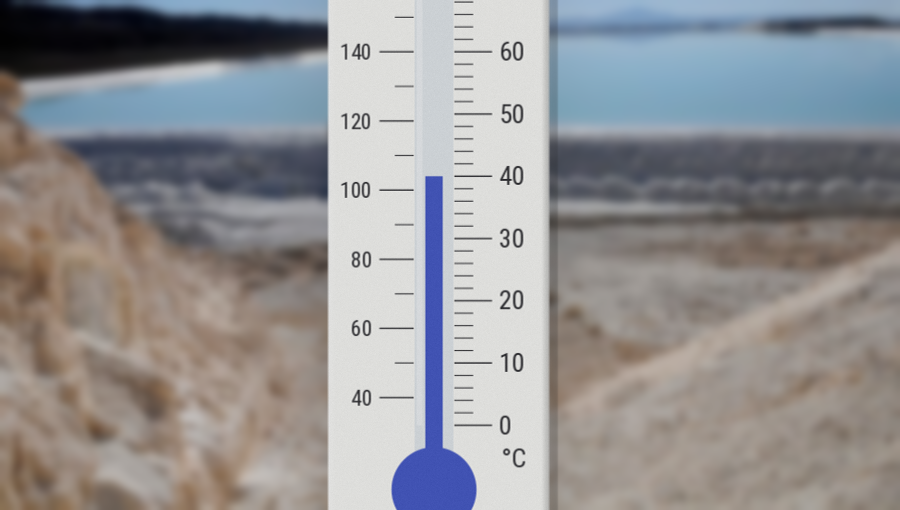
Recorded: value=40 unit=°C
